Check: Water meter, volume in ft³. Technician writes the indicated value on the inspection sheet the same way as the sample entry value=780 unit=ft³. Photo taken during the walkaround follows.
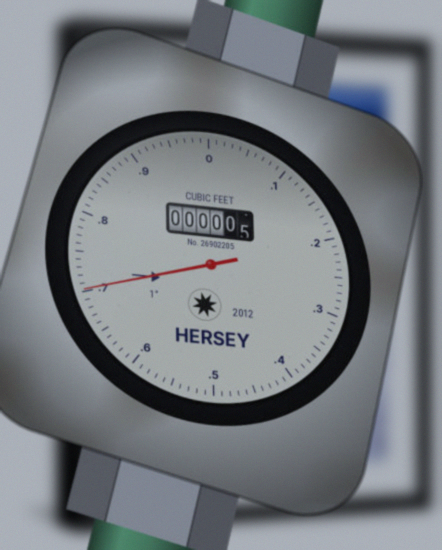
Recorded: value=4.70 unit=ft³
